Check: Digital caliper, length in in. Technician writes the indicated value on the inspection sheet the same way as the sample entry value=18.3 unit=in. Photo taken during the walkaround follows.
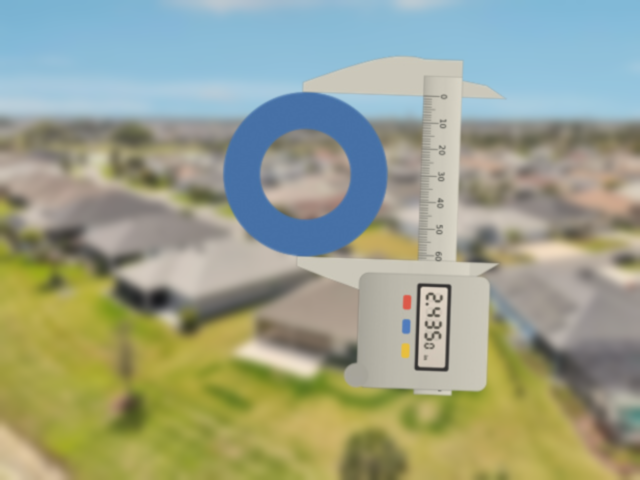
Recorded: value=2.4350 unit=in
